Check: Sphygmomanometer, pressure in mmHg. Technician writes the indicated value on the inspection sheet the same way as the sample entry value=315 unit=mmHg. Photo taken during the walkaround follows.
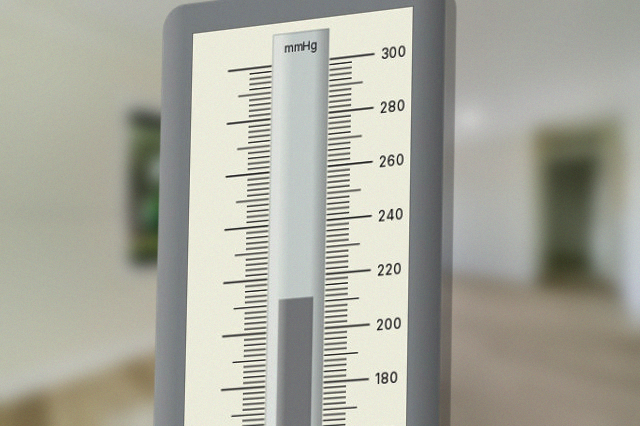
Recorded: value=212 unit=mmHg
